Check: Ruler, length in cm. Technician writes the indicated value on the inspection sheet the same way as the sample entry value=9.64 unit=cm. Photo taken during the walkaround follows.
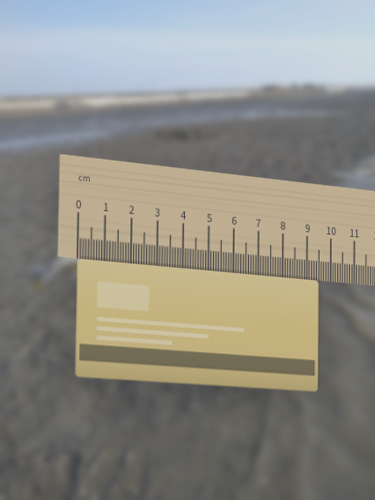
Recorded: value=9.5 unit=cm
